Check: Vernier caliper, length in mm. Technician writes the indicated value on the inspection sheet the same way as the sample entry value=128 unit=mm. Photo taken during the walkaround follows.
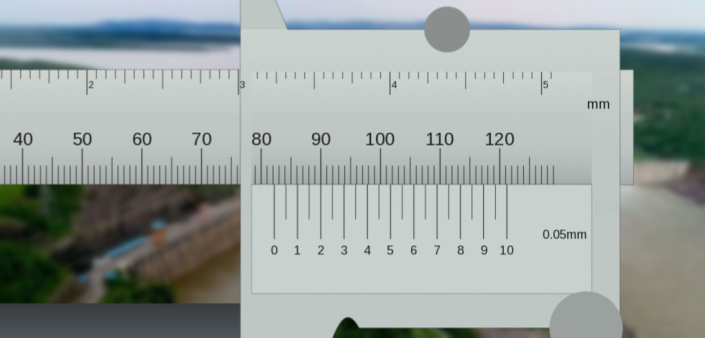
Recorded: value=82.2 unit=mm
